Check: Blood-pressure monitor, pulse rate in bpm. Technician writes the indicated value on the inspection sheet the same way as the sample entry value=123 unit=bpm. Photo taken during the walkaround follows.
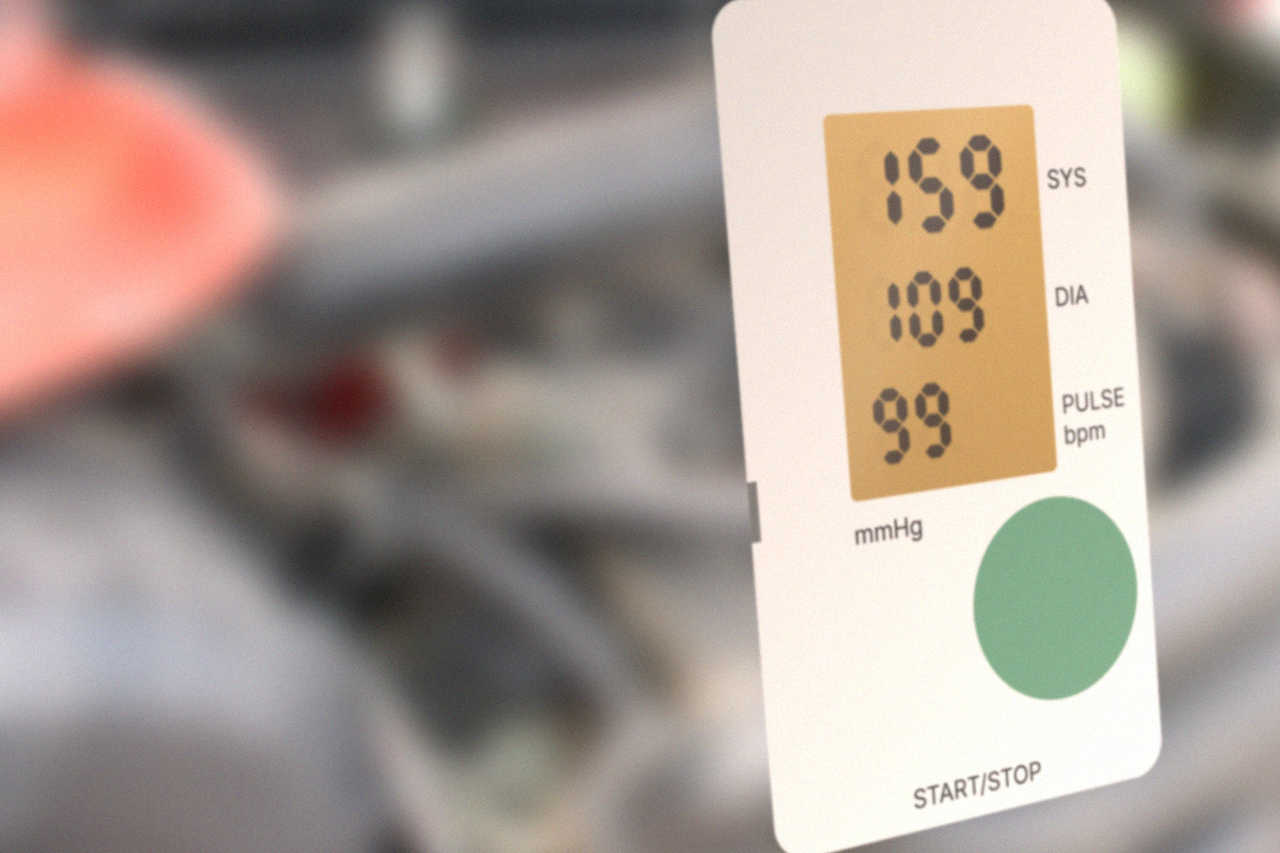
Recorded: value=99 unit=bpm
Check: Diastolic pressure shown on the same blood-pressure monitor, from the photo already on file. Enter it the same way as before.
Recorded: value=109 unit=mmHg
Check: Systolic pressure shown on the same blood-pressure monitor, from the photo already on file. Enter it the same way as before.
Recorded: value=159 unit=mmHg
